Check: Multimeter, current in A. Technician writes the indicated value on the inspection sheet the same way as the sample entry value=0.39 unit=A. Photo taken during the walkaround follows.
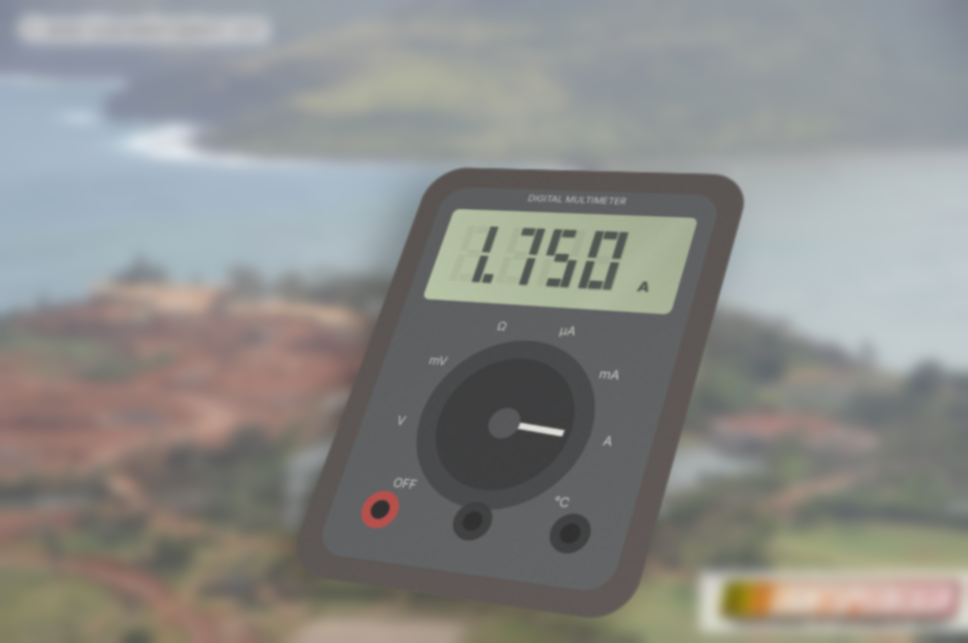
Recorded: value=1.750 unit=A
